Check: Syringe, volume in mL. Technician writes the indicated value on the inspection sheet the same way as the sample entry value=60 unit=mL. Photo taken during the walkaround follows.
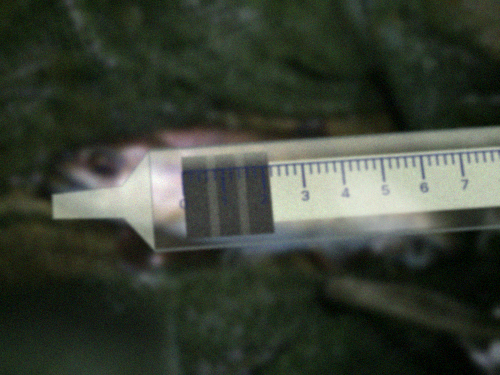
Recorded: value=0 unit=mL
